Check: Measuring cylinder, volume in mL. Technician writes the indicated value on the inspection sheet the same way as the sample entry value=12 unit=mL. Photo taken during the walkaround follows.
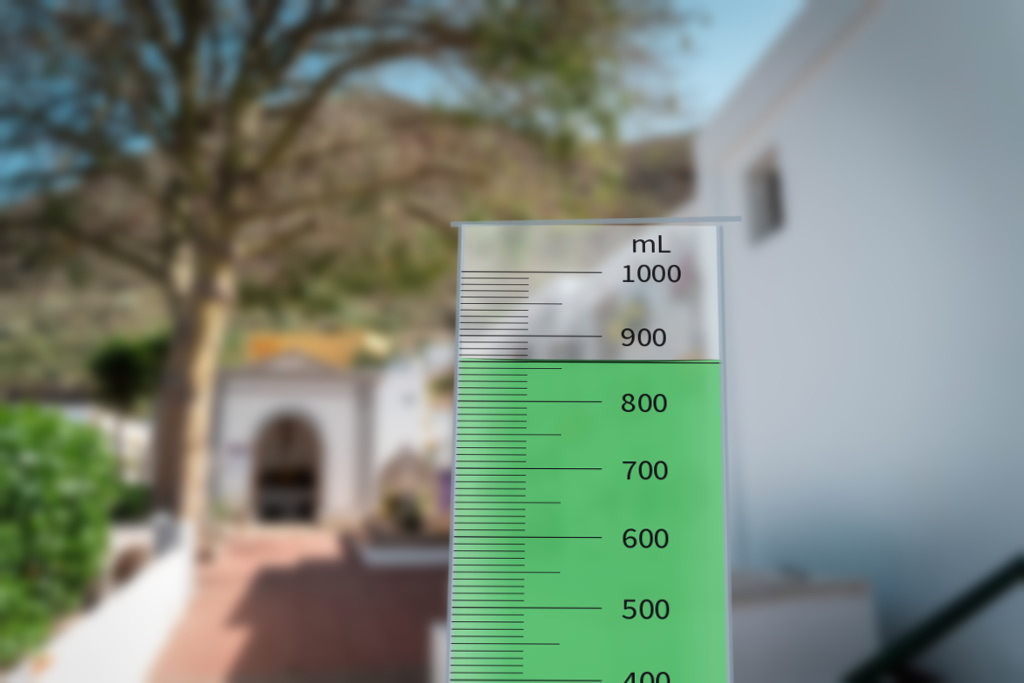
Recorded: value=860 unit=mL
